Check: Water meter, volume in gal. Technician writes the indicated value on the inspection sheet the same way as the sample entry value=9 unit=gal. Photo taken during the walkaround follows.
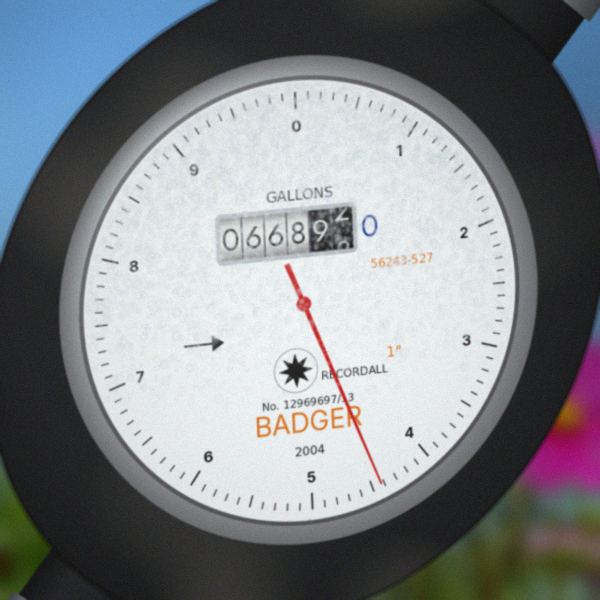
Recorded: value=668924.4 unit=gal
